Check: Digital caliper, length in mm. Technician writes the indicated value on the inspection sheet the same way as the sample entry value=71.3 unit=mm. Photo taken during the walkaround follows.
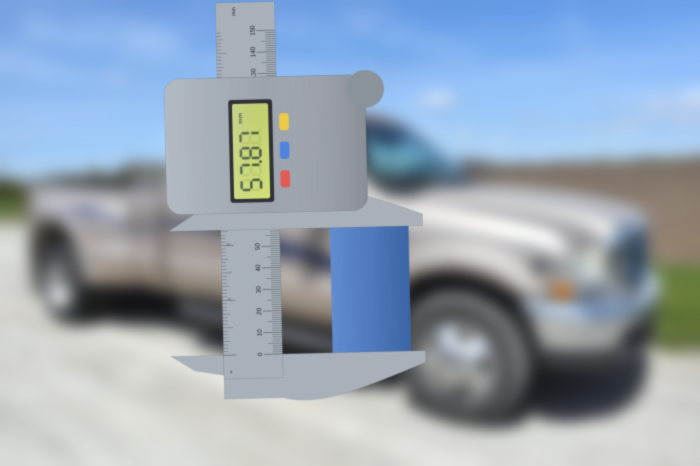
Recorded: value=57.87 unit=mm
